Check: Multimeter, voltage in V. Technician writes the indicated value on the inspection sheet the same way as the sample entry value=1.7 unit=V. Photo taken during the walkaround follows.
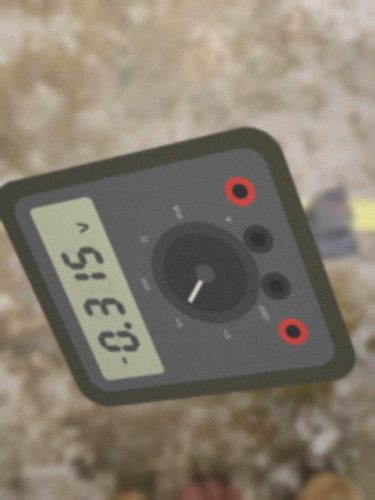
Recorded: value=-0.315 unit=V
